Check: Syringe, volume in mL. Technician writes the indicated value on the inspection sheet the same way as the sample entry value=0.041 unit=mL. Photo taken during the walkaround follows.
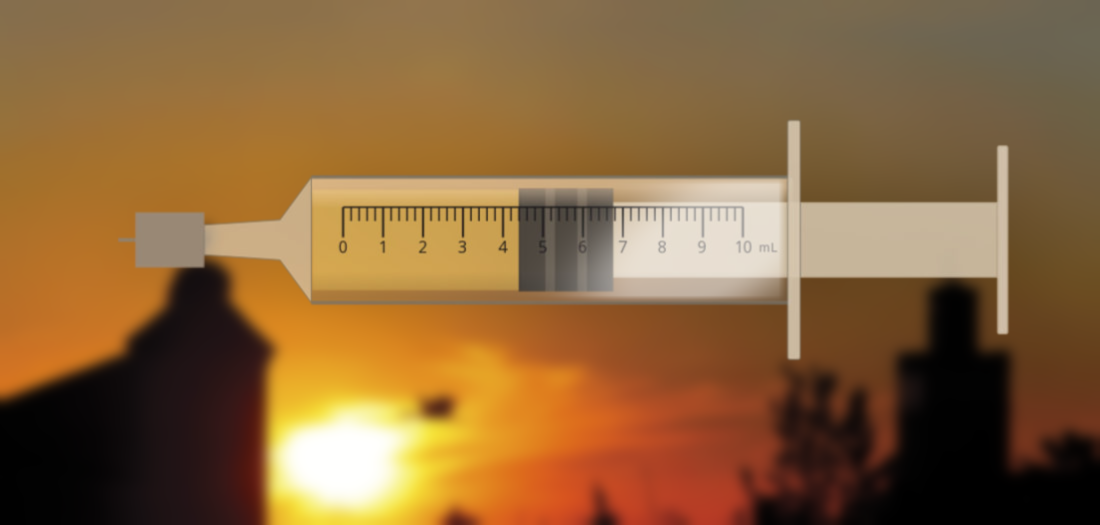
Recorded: value=4.4 unit=mL
